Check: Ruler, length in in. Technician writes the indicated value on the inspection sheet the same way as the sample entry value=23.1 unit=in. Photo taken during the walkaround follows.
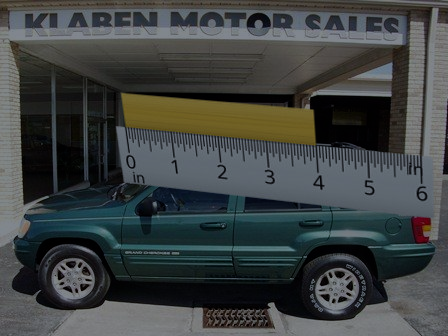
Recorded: value=4 unit=in
